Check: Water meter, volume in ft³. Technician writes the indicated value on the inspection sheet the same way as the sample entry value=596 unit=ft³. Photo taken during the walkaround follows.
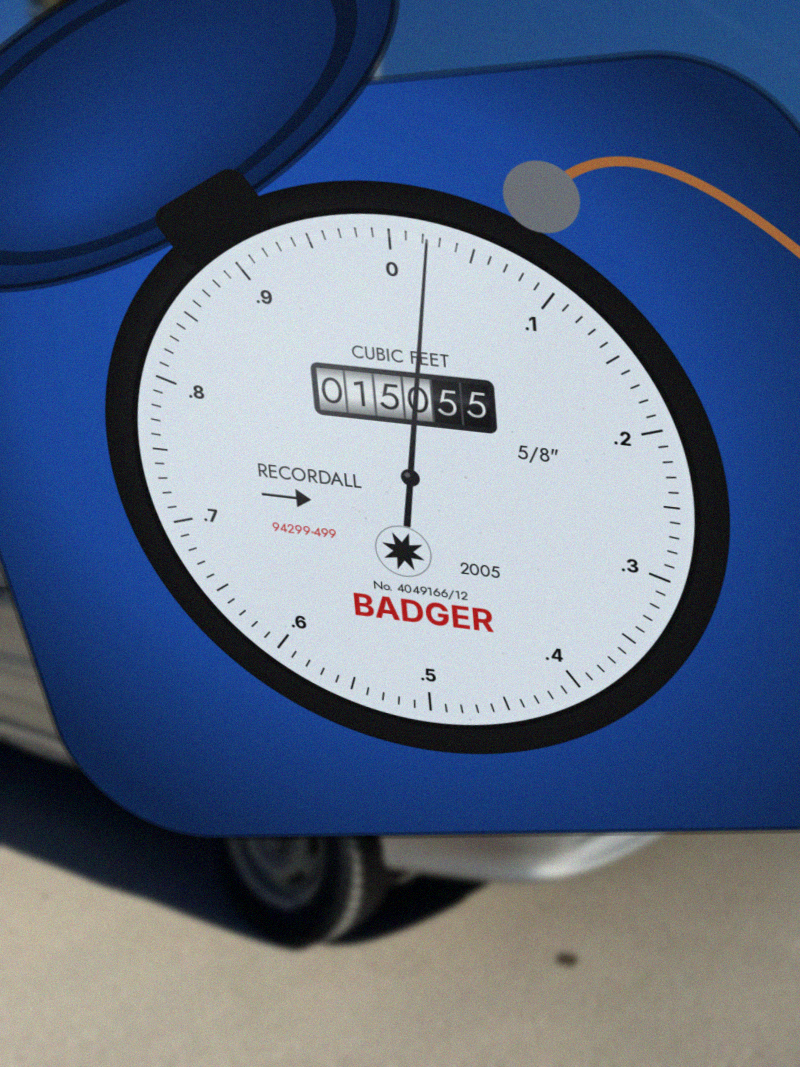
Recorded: value=15055.02 unit=ft³
